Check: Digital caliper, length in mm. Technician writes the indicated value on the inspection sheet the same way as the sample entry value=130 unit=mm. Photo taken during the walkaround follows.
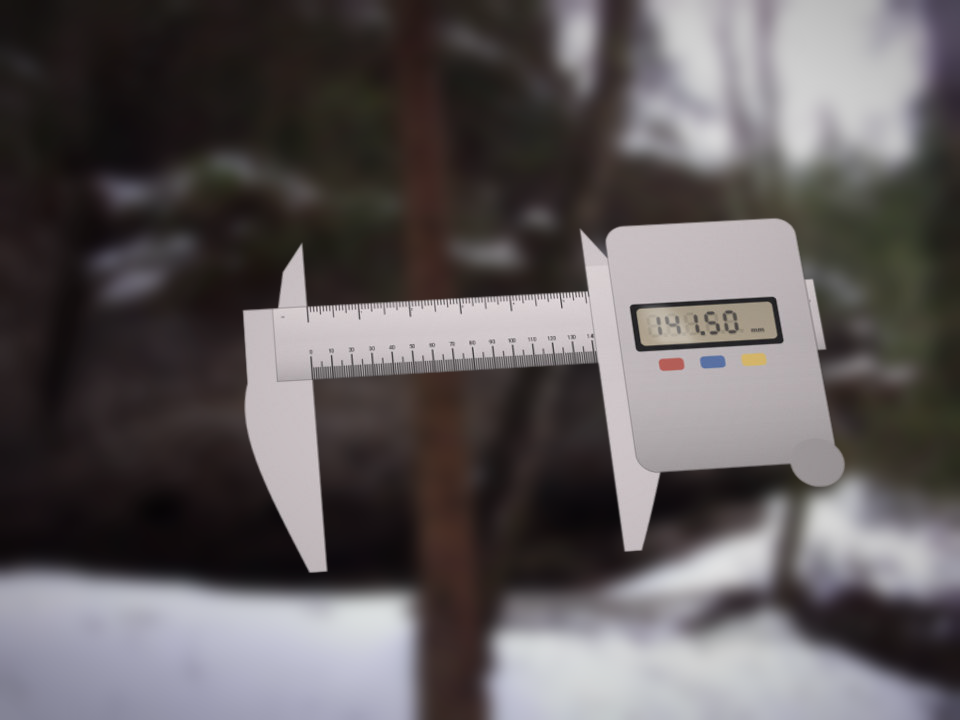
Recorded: value=141.50 unit=mm
